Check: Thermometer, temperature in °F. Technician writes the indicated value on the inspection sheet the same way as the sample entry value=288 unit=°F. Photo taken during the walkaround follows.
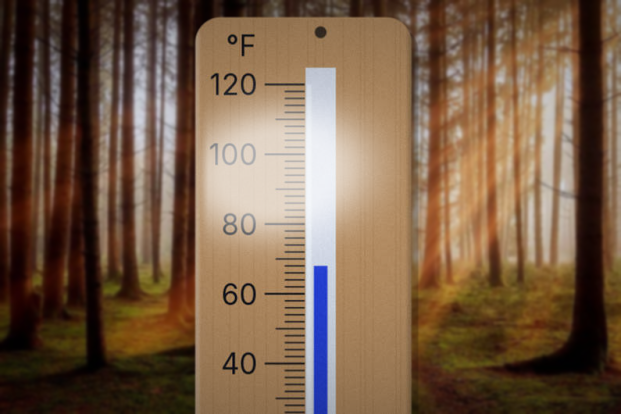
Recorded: value=68 unit=°F
